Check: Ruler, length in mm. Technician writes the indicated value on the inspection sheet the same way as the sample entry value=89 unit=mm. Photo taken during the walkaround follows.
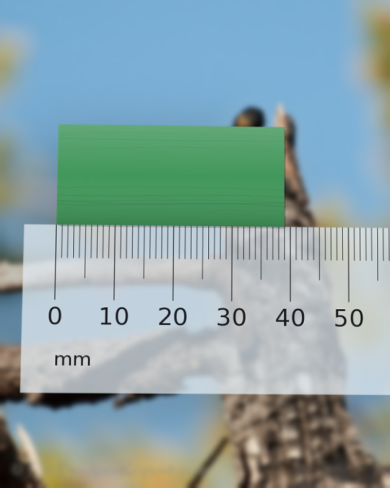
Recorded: value=39 unit=mm
